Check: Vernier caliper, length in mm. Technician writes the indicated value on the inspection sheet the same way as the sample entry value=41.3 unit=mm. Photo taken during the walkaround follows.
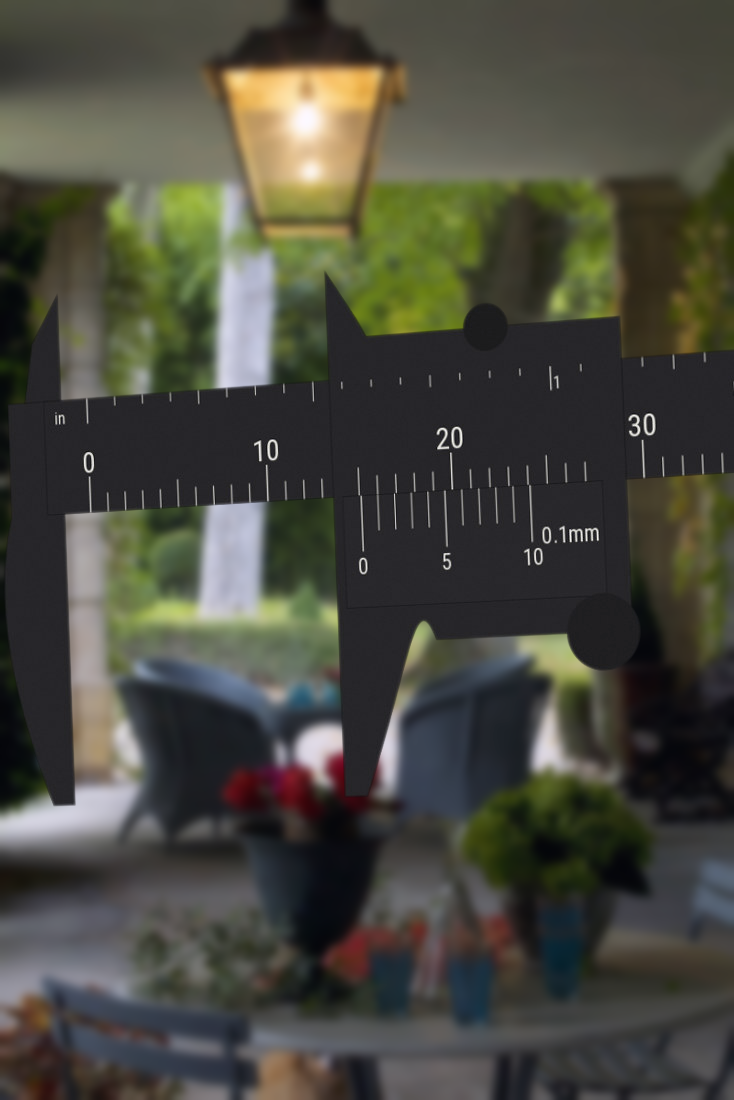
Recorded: value=15.1 unit=mm
